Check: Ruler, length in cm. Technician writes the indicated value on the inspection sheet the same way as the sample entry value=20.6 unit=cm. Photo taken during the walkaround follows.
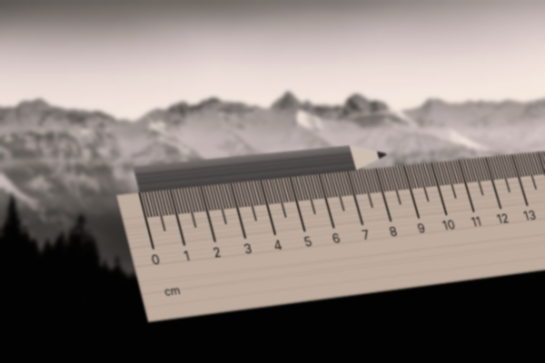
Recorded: value=8.5 unit=cm
